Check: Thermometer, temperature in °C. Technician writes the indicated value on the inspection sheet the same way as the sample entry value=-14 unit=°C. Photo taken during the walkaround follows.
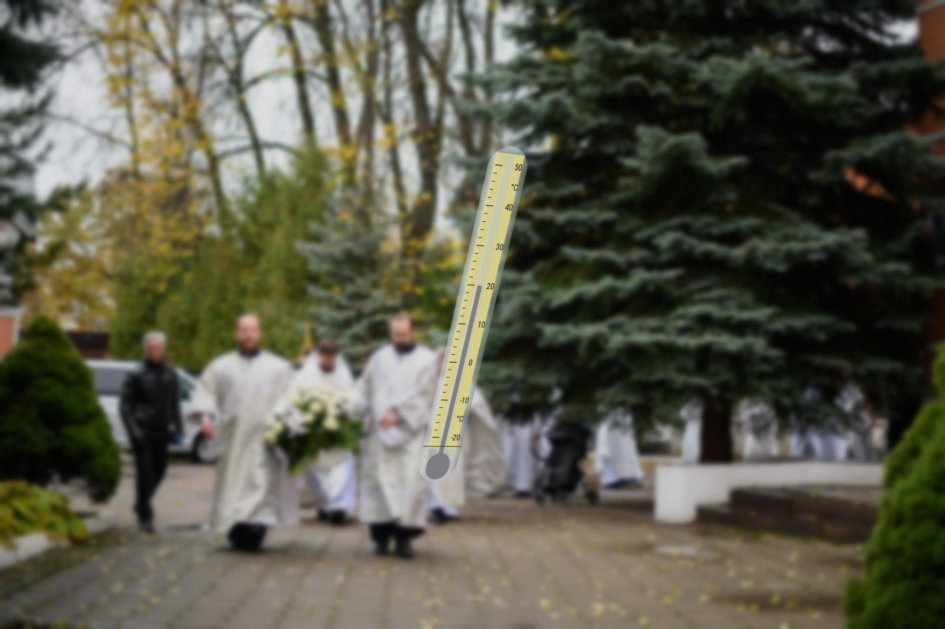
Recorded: value=20 unit=°C
